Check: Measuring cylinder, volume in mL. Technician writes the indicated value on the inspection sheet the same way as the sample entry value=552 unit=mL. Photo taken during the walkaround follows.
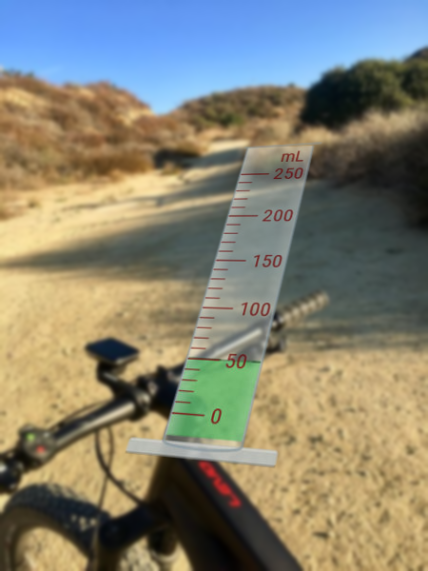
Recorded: value=50 unit=mL
